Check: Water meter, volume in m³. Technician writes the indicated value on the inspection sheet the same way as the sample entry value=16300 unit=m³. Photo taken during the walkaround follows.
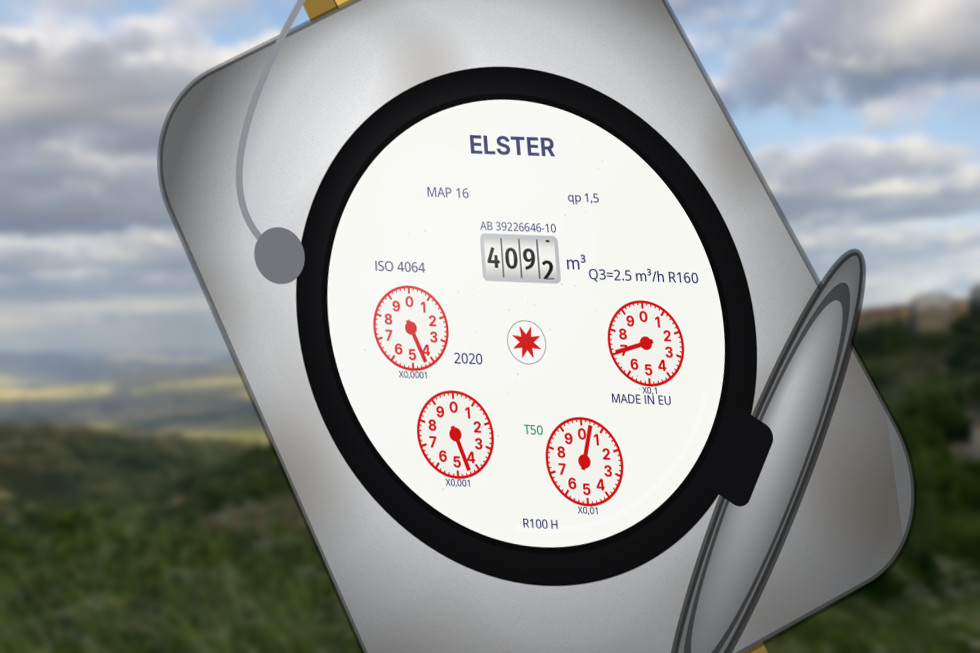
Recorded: value=4091.7044 unit=m³
